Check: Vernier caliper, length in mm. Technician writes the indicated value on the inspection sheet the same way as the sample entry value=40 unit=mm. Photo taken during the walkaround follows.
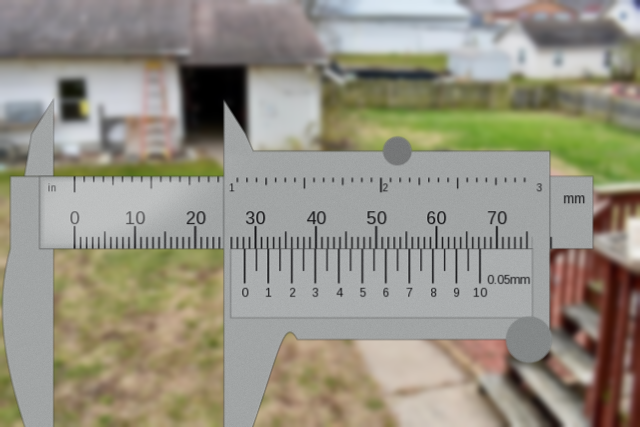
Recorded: value=28.2 unit=mm
